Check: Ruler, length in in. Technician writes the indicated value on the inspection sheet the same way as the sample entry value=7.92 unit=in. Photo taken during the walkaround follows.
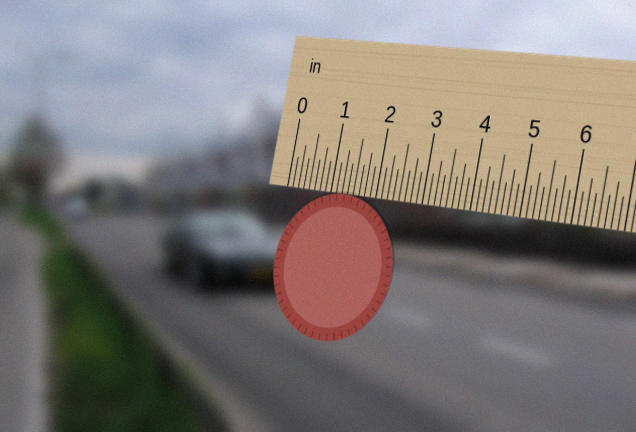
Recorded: value=2.625 unit=in
